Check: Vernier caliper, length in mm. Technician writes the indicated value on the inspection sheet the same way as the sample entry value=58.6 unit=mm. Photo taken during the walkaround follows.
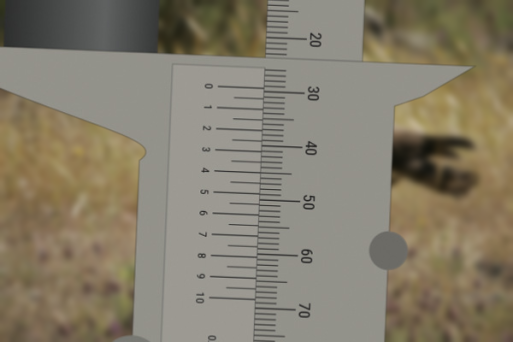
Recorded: value=29.4 unit=mm
